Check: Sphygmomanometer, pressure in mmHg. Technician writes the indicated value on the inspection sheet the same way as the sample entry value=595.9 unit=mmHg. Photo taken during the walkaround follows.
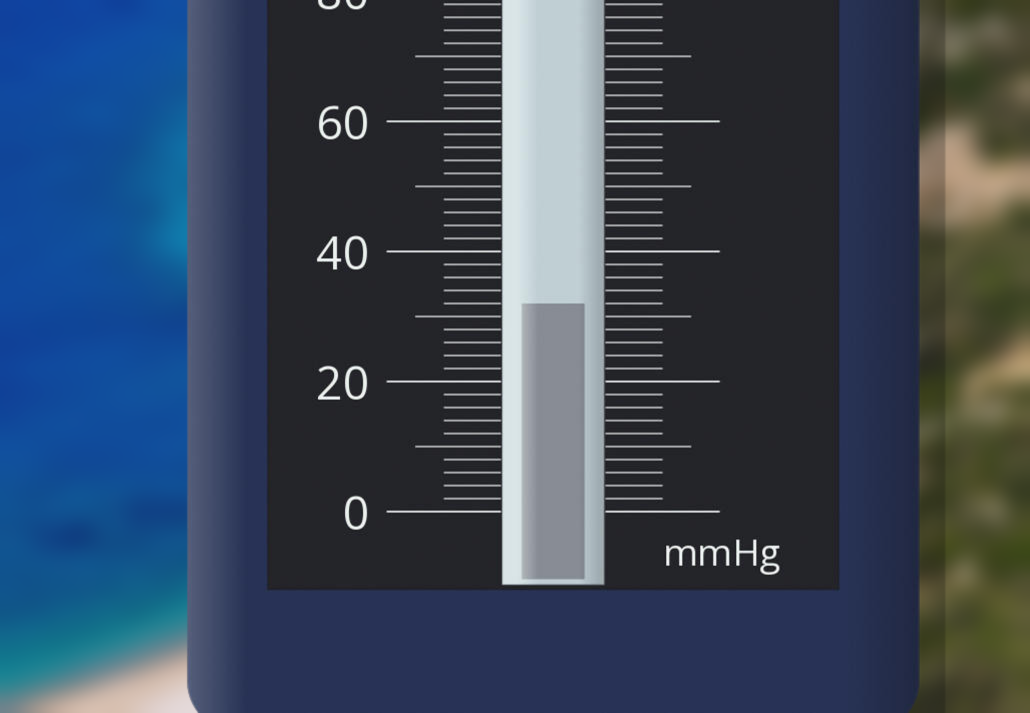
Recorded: value=32 unit=mmHg
